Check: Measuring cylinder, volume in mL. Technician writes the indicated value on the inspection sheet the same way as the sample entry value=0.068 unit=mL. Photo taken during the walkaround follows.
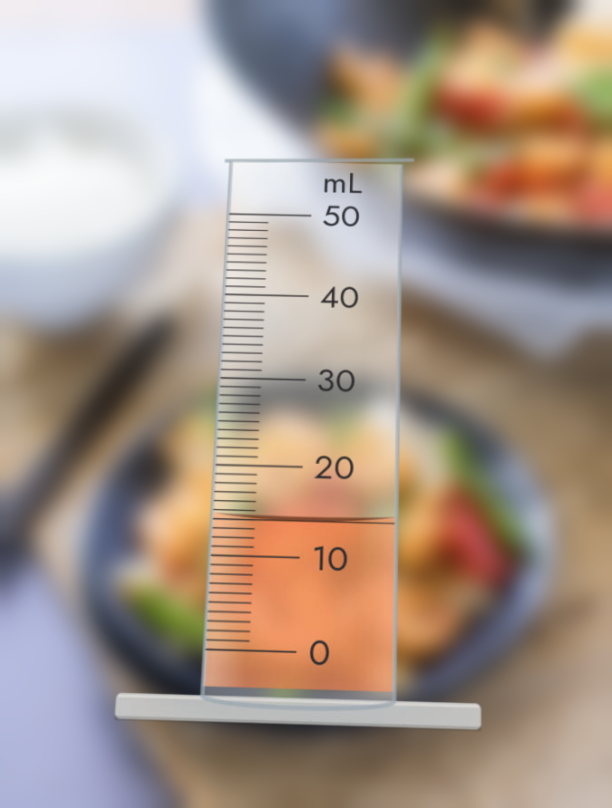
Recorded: value=14 unit=mL
